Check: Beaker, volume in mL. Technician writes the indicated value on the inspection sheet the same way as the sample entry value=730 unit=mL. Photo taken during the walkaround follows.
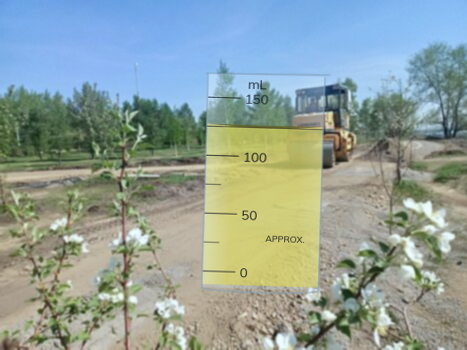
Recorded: value=125 unit=mL
